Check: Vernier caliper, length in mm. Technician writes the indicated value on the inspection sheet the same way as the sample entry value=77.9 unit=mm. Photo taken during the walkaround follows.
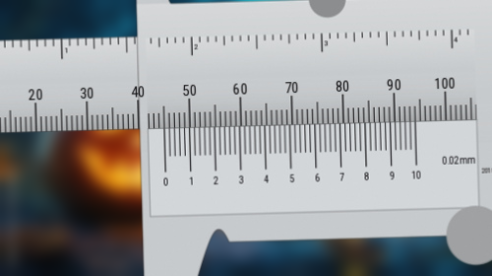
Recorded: value=45.0 unit=mm
